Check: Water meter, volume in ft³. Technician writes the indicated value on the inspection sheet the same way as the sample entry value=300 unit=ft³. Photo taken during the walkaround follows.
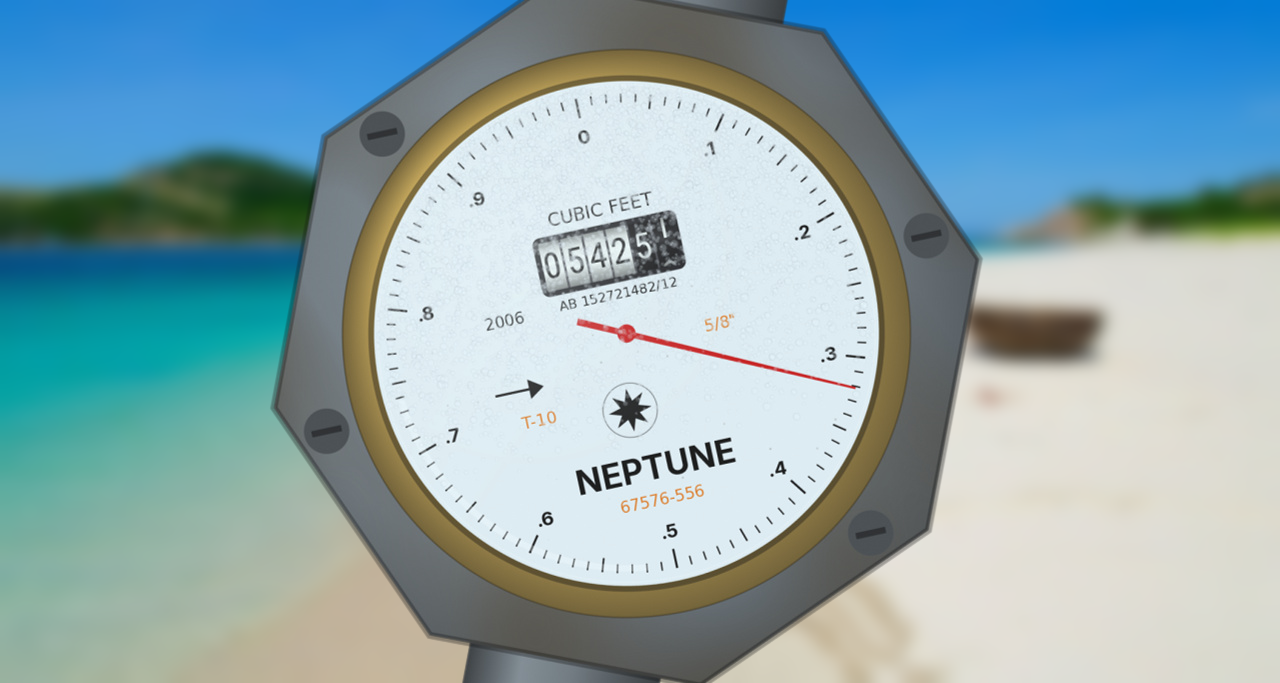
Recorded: value=54251.32 unit=ft³
